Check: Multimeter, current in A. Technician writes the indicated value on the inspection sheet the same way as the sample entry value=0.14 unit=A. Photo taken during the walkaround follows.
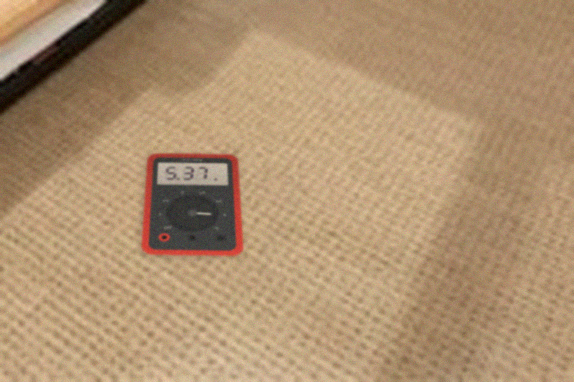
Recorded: value=5.37 unit=A
